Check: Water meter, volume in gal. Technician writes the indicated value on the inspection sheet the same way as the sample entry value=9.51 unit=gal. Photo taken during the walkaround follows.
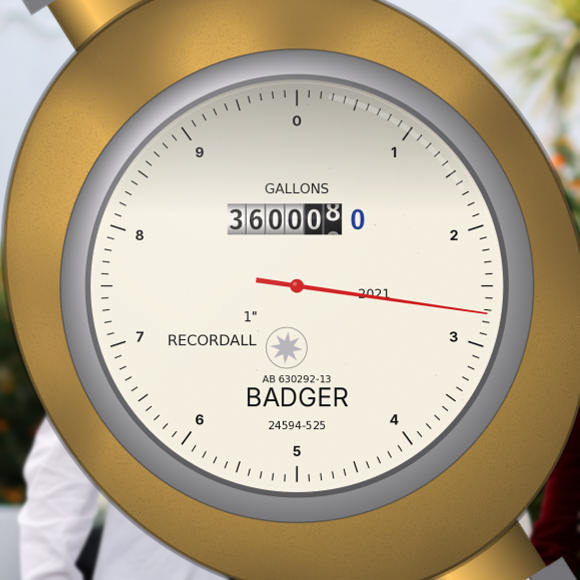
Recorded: value=3600082.7 unit=gal
